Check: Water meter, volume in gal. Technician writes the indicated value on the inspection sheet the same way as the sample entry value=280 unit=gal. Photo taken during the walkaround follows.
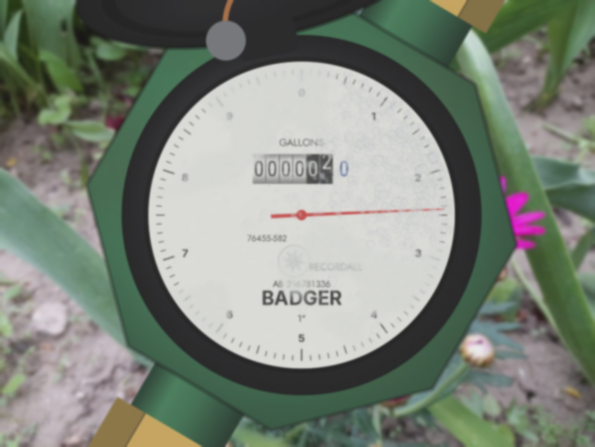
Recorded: value=22.4 unit=gal
